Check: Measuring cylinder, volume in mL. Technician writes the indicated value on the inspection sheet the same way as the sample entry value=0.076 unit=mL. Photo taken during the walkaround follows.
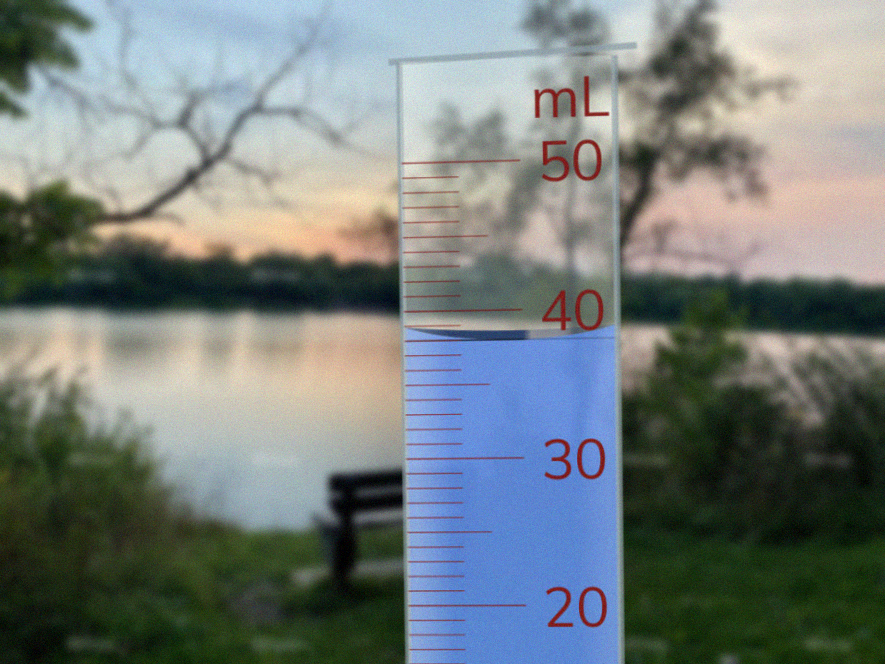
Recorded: value=38 unit=mL
